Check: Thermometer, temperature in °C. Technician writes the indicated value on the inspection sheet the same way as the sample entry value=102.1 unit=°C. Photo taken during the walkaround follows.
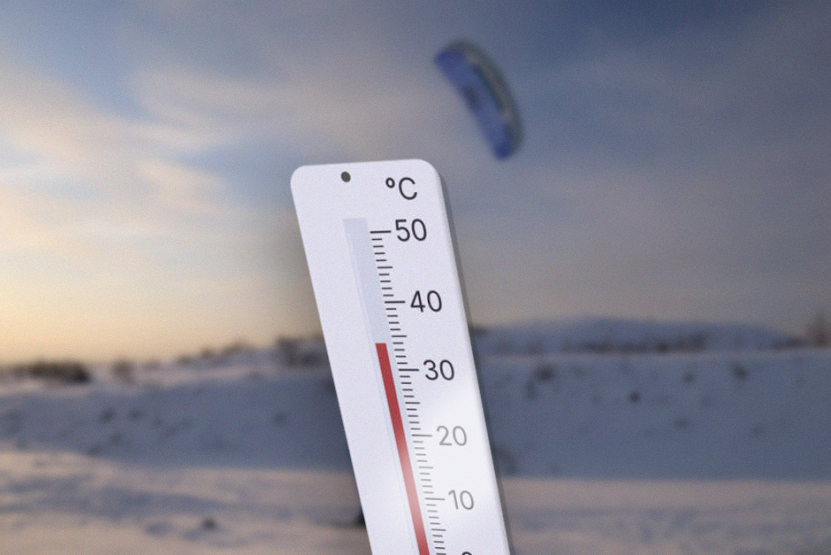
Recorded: value=34 unit=°C
